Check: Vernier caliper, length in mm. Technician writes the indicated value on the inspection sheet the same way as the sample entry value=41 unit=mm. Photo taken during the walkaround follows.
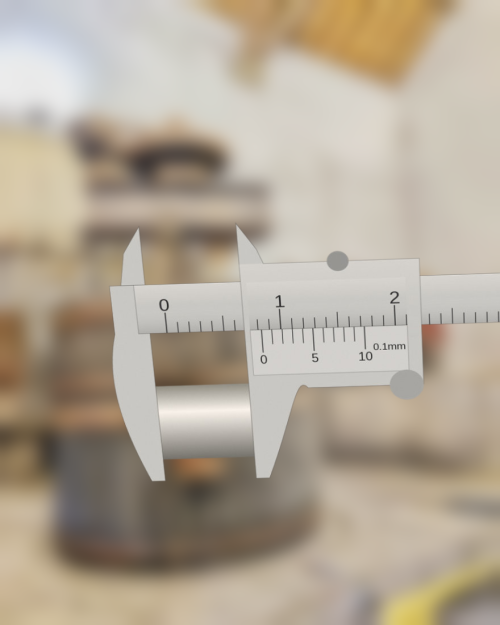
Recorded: value=8.3 unit=mm
